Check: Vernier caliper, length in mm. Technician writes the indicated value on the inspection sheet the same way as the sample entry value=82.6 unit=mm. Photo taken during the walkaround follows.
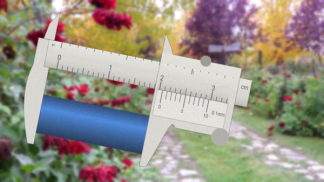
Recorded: value=20.6 unit=mm
